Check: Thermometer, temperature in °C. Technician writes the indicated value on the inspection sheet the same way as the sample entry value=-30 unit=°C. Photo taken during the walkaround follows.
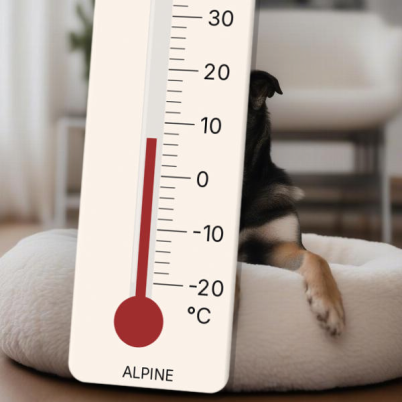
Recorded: value=7 unit=°C
